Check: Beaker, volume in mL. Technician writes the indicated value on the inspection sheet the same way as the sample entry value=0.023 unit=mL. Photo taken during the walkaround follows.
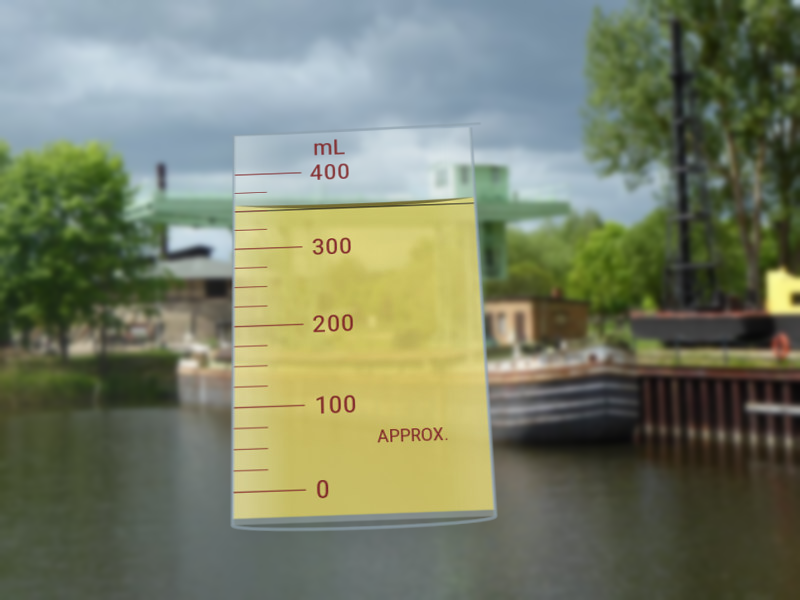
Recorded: value=350 unit=mL
